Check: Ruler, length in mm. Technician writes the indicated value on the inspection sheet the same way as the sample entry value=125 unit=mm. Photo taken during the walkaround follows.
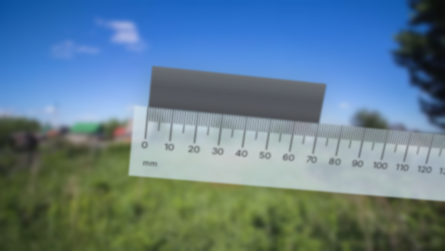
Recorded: value=70 unit=mm
